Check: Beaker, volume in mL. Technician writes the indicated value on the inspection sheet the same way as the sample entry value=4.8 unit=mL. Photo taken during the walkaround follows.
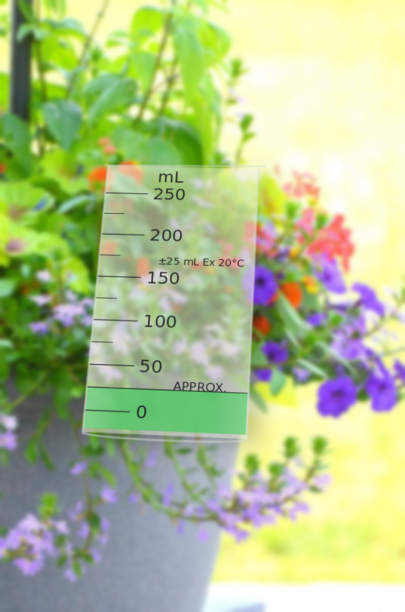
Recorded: value=25 unit=mL
